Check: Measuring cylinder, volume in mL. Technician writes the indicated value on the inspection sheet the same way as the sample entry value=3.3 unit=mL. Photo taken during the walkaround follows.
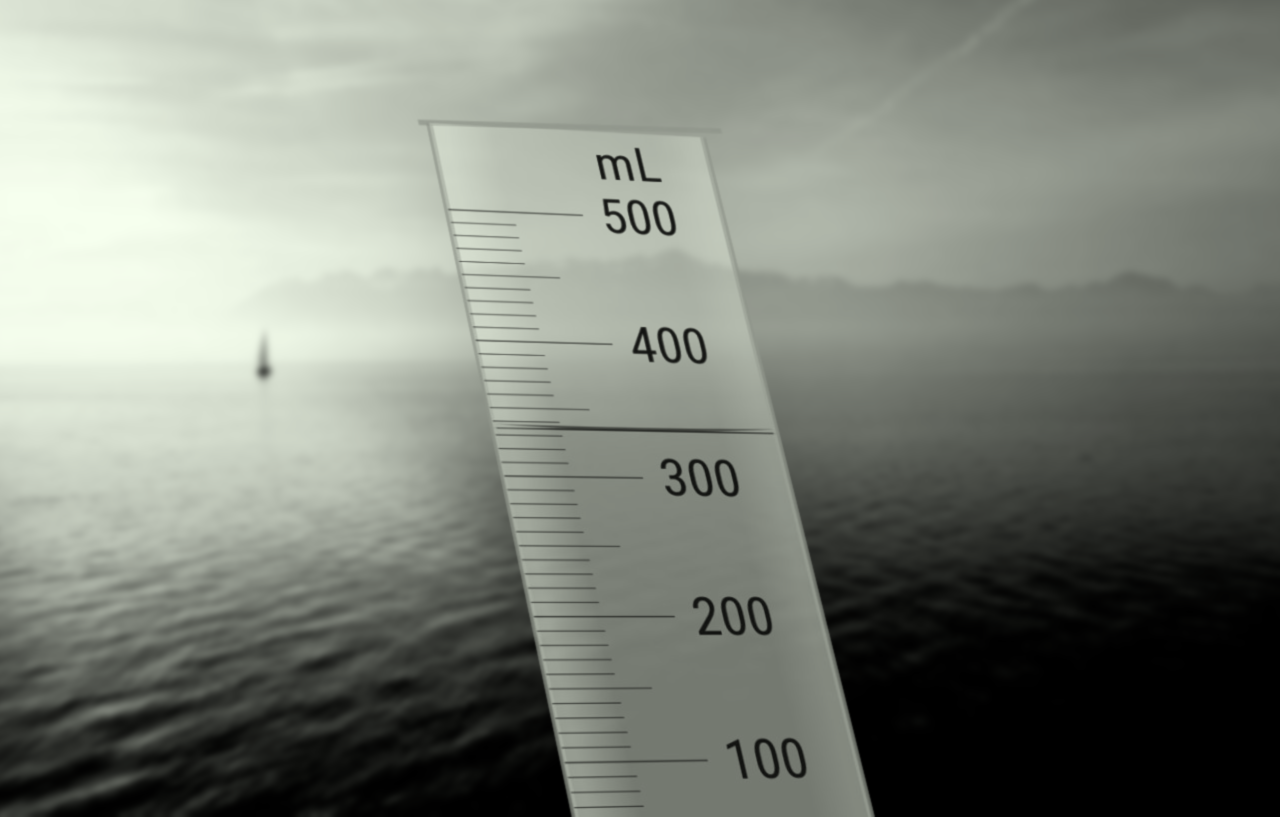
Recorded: value=335 unit=mL
